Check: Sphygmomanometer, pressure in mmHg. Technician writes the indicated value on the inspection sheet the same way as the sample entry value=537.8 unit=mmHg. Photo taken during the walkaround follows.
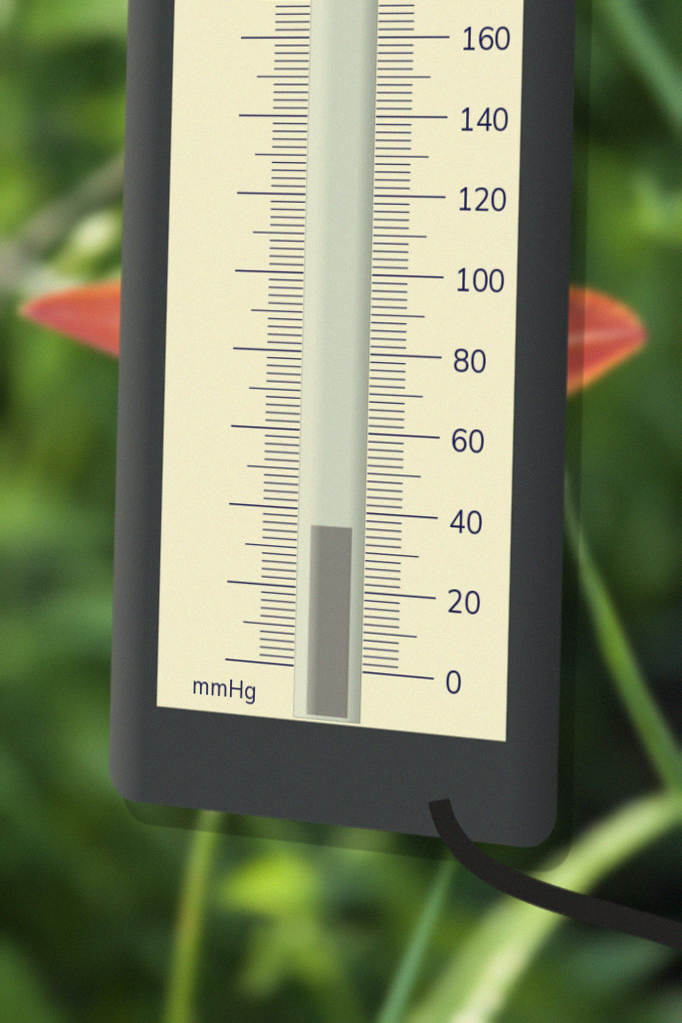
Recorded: value=36 unit=mmHg
